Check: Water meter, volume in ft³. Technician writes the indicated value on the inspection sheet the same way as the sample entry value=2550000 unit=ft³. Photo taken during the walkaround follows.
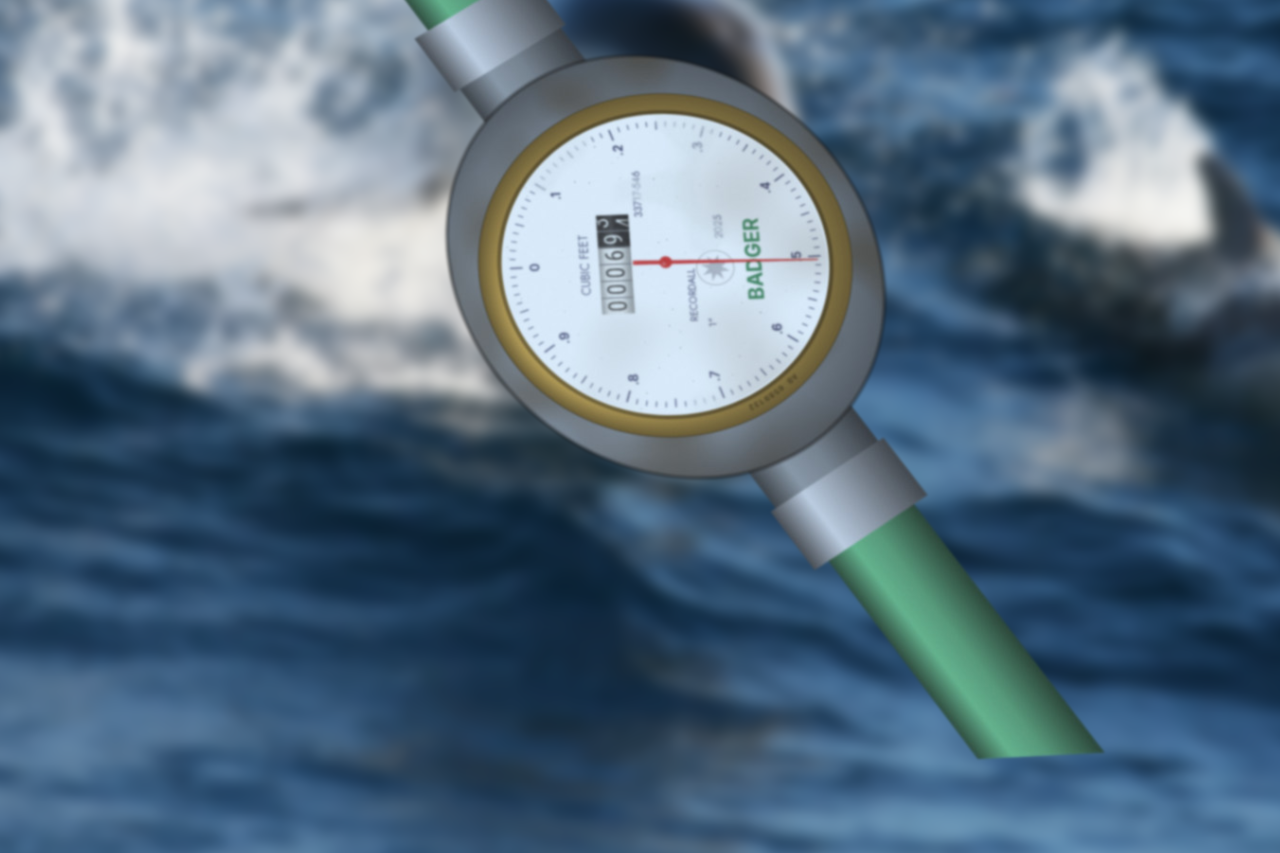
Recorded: value=693.50 unit=ft³
